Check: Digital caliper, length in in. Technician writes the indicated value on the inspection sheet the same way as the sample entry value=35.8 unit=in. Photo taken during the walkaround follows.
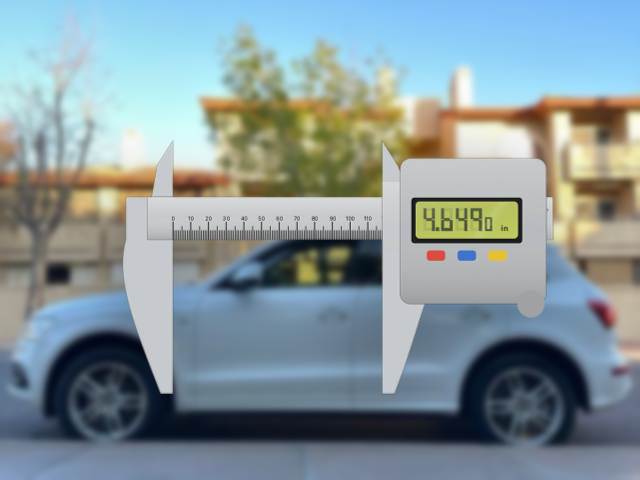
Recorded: value=4.6490 unit=in
